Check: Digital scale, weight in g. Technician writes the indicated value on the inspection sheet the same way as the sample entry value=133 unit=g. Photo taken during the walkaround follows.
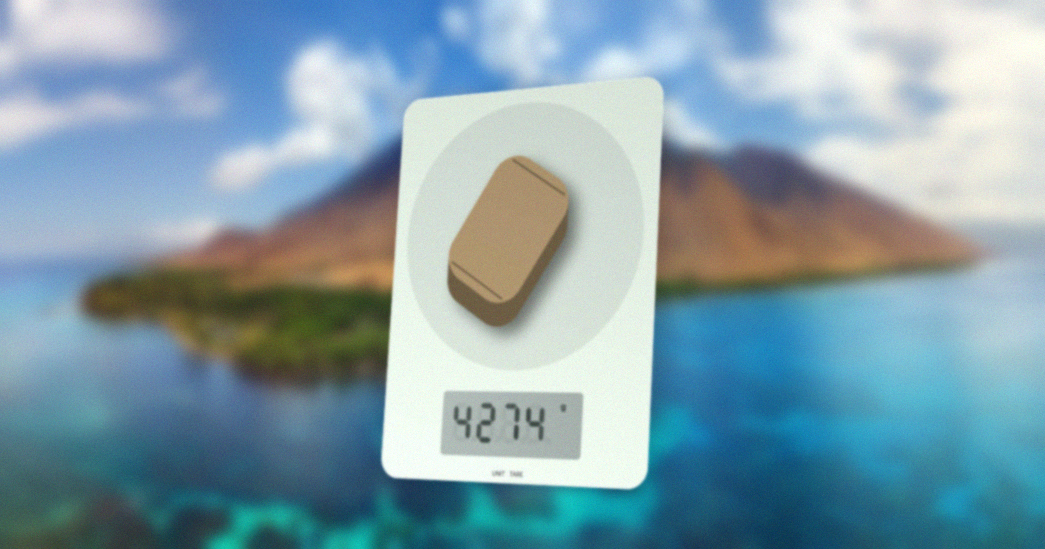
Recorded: value=4274 unit=g
